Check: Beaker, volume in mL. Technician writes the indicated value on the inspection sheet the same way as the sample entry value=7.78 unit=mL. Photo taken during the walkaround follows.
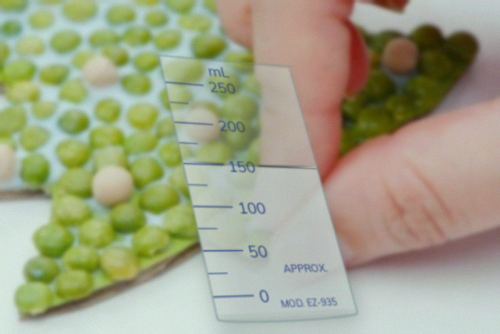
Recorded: value=150 unit=mL
